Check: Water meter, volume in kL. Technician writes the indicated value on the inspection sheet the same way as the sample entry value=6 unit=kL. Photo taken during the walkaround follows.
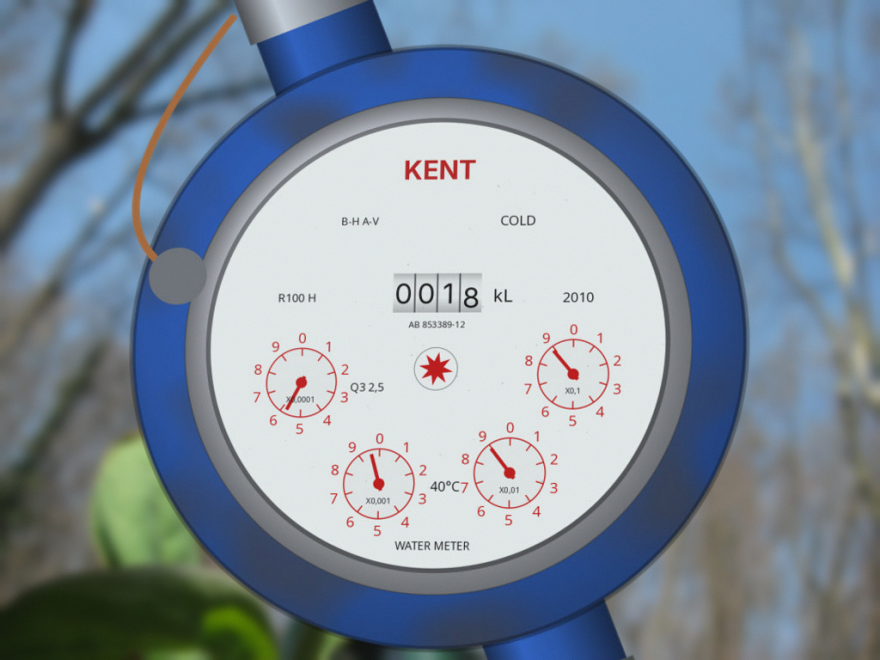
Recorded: value=17.8895 unit=kL
